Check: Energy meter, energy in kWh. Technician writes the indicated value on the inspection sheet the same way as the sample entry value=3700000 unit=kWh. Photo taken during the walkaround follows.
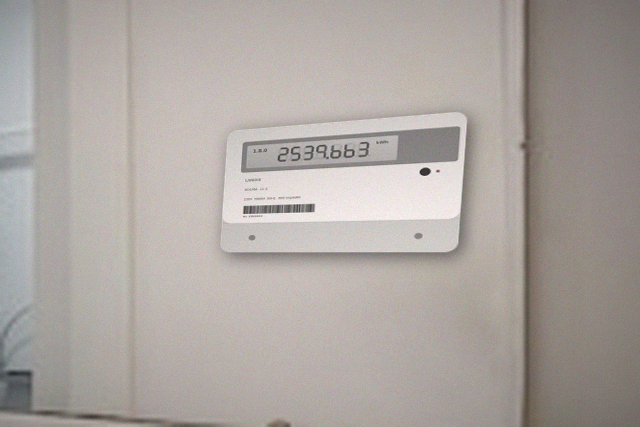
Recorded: value=2539.663 unit=kWh
